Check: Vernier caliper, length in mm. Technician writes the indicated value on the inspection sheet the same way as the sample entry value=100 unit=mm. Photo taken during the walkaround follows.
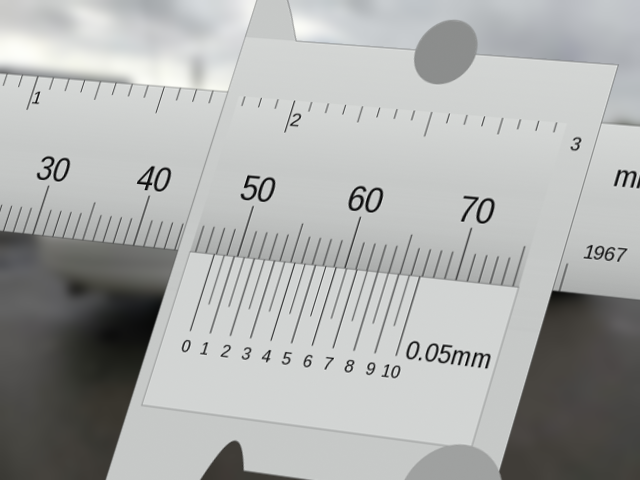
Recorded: value=47.8 unit=mm
